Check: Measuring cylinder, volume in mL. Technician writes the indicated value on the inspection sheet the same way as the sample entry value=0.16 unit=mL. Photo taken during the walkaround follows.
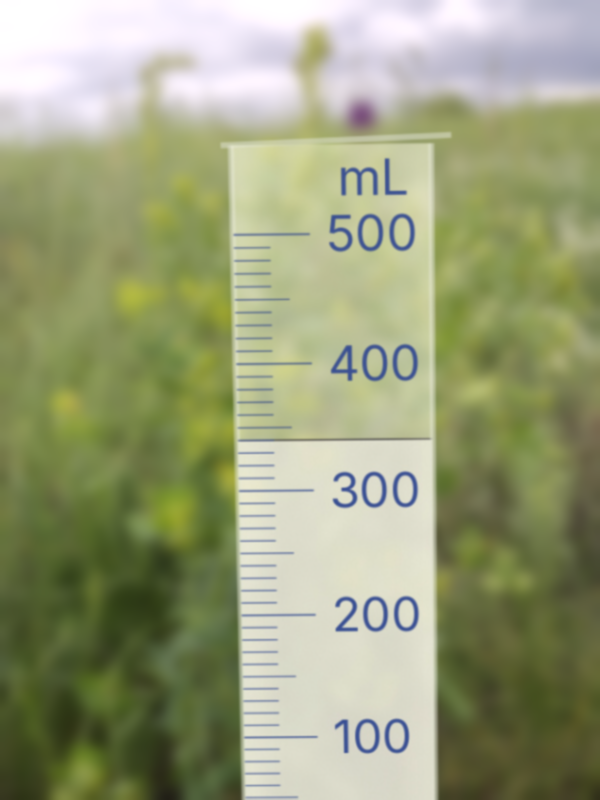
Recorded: value=340 unit=mL
